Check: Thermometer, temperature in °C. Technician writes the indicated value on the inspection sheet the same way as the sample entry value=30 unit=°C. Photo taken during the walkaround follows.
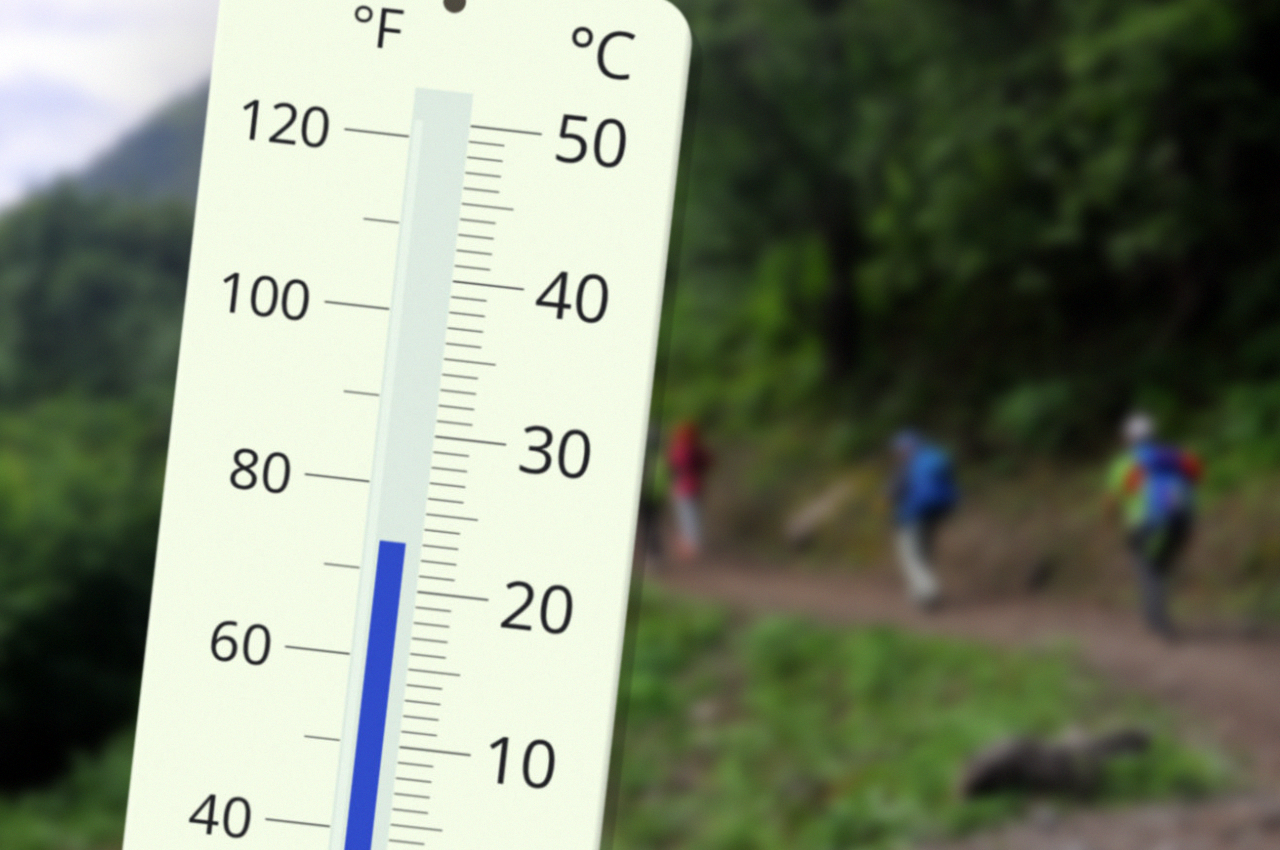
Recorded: value=23 unit=°C
